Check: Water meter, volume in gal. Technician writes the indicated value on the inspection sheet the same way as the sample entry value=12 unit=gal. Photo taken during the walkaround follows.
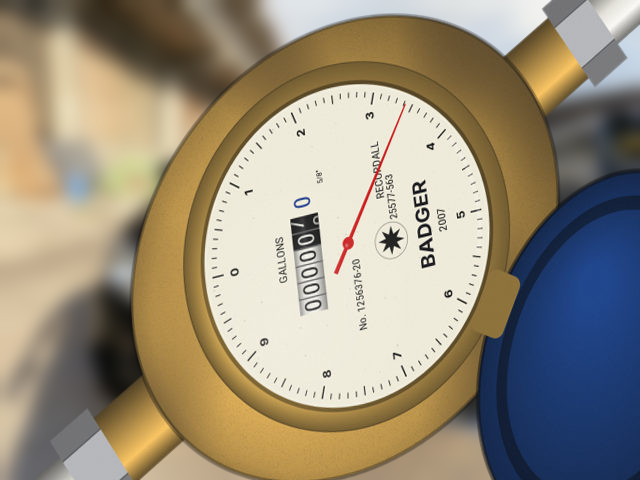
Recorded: value=73.4 unit=gal
